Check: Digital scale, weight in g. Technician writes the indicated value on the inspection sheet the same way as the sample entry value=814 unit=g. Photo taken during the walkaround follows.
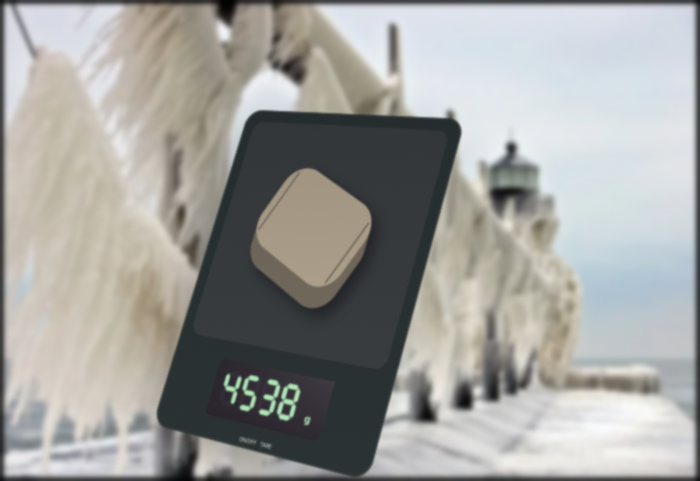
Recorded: value=4538 unit=g
